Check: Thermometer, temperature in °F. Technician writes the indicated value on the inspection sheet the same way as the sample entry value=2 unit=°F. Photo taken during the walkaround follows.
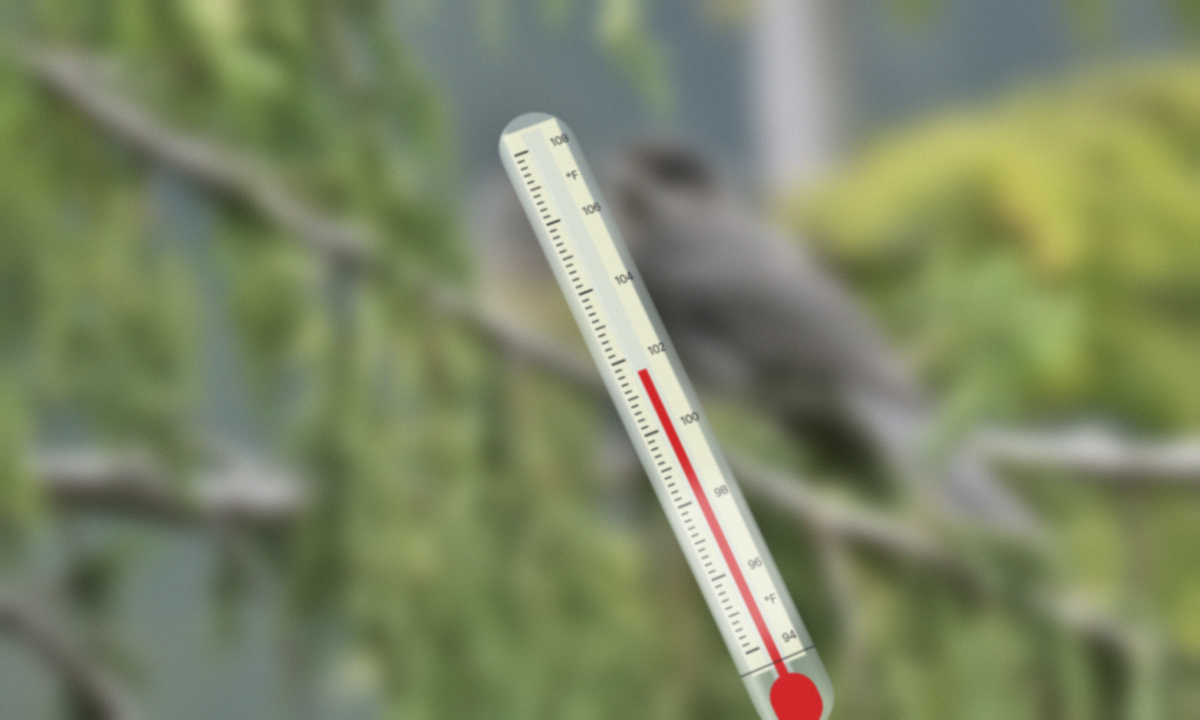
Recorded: value=101.6 unit=°F
